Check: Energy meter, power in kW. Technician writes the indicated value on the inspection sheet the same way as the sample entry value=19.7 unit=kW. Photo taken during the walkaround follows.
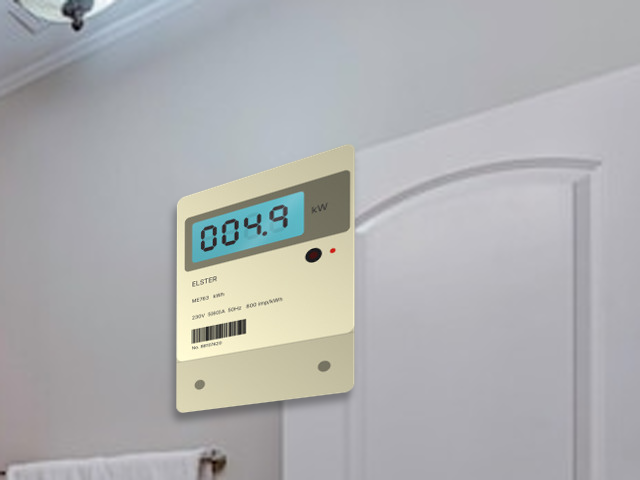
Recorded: value=4.9 unit=kW
